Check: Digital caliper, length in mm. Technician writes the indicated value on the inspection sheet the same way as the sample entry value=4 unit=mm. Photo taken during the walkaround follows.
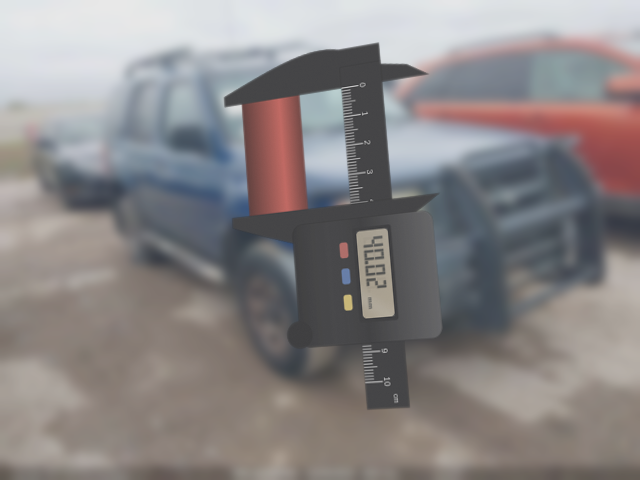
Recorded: value=40.02 unit=mm
